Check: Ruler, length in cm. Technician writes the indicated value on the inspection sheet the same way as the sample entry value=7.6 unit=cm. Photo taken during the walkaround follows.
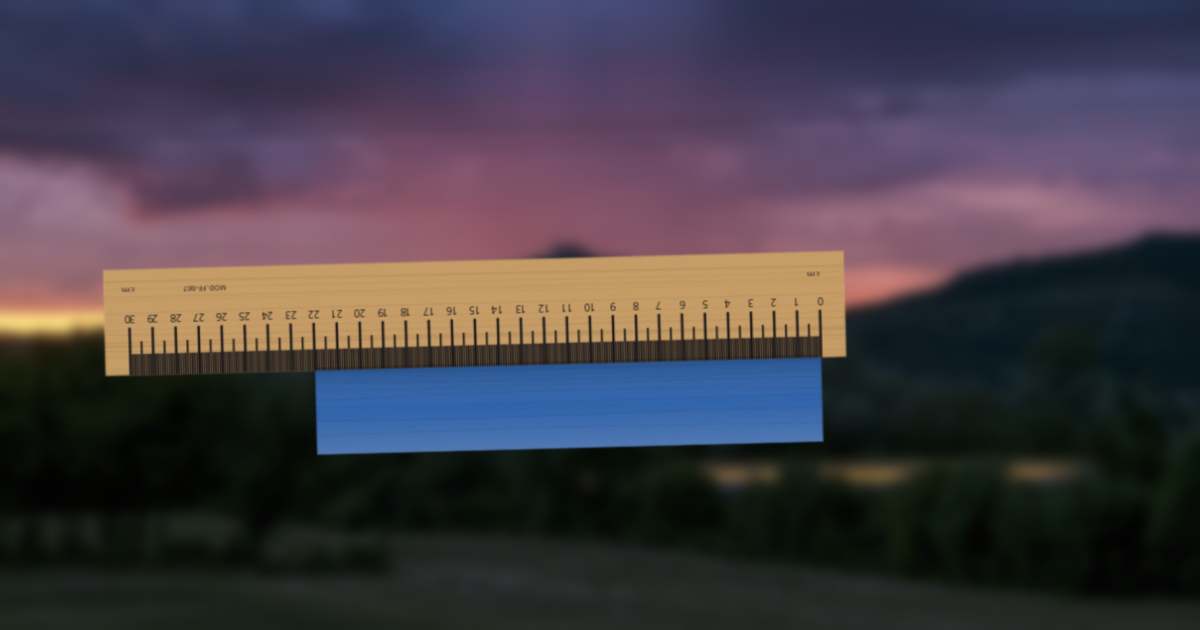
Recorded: value=22 unit=cm
